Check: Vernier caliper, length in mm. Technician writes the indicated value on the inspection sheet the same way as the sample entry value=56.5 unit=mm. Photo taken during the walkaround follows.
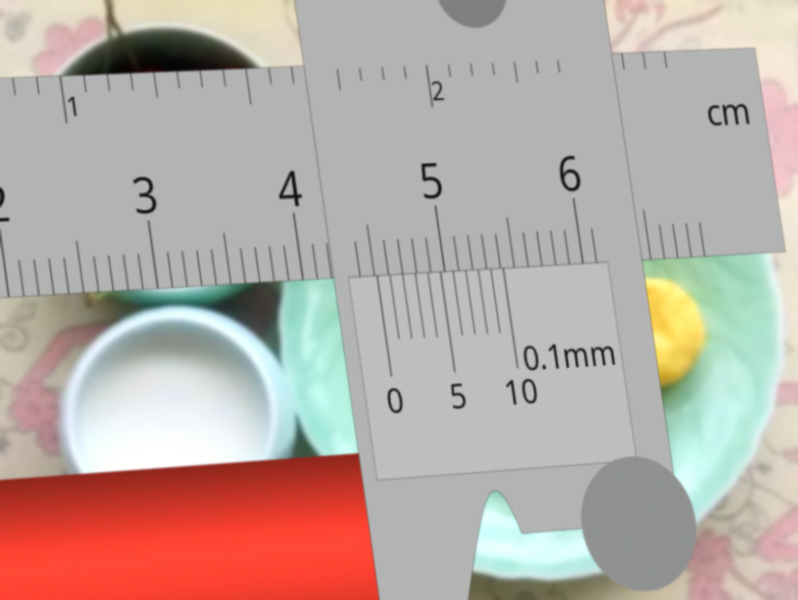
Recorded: value=45.2 unit=mm
